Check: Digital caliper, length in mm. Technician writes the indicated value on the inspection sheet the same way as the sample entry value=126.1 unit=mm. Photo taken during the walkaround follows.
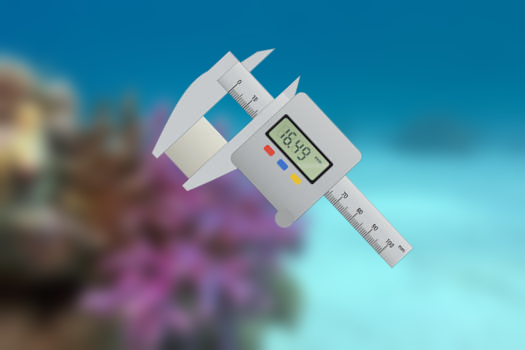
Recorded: value=16.49 unit=mm
